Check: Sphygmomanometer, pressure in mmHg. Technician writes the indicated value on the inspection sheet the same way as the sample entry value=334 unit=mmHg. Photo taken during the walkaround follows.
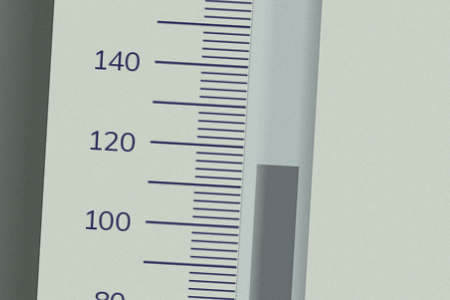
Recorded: value=116 unit=mmHg
